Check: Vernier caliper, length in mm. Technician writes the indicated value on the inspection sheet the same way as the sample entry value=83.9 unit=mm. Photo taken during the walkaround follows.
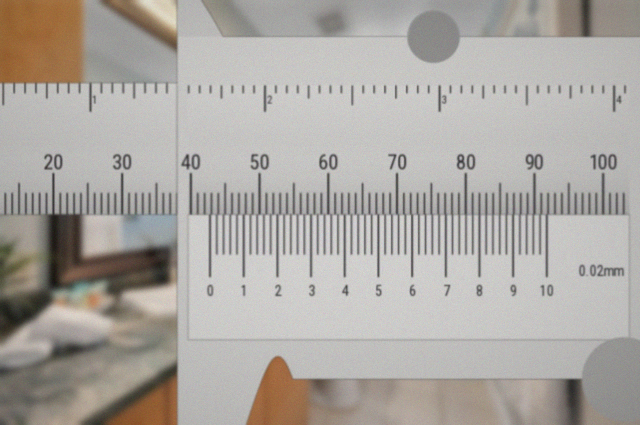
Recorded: value=42.8 unit=mm
